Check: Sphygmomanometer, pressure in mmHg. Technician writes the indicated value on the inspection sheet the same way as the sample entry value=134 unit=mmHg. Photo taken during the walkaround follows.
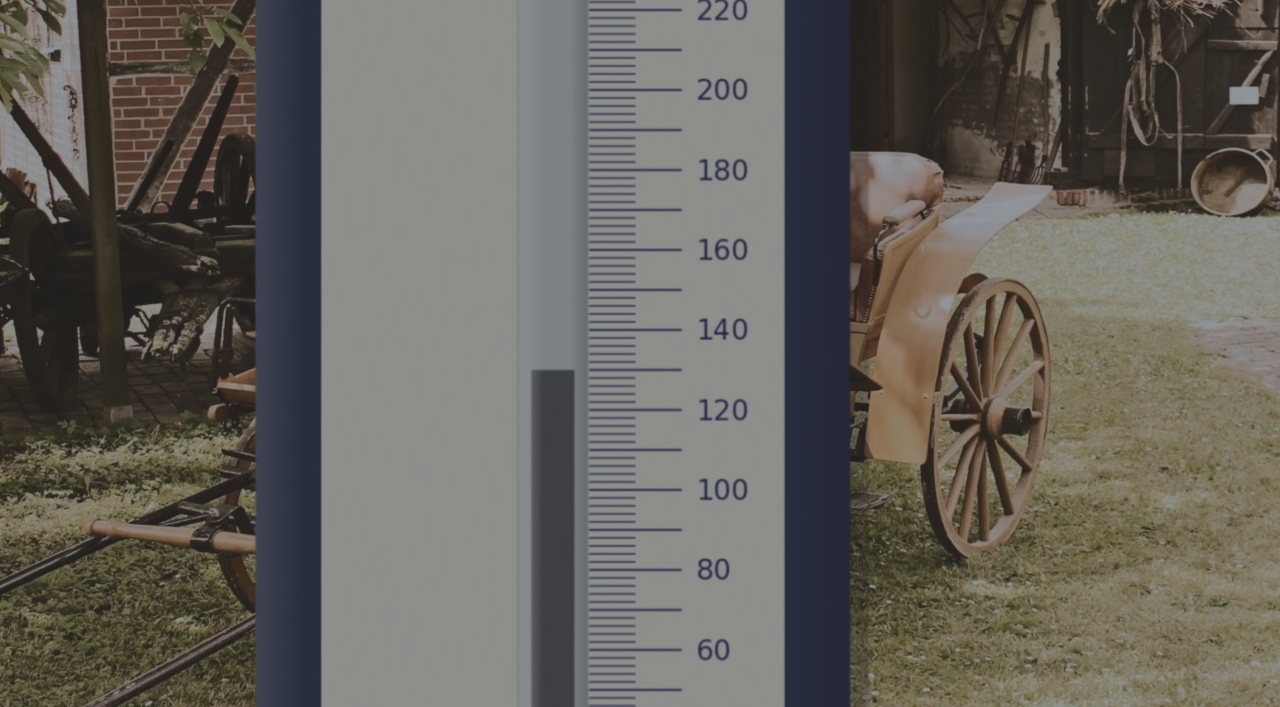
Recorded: value=130 unit=mmHg
